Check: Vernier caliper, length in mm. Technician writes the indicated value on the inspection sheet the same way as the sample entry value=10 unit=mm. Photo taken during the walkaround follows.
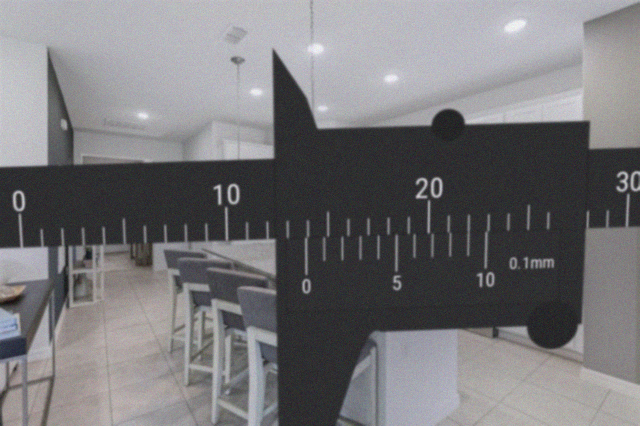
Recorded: value=13.9 unit=mm
